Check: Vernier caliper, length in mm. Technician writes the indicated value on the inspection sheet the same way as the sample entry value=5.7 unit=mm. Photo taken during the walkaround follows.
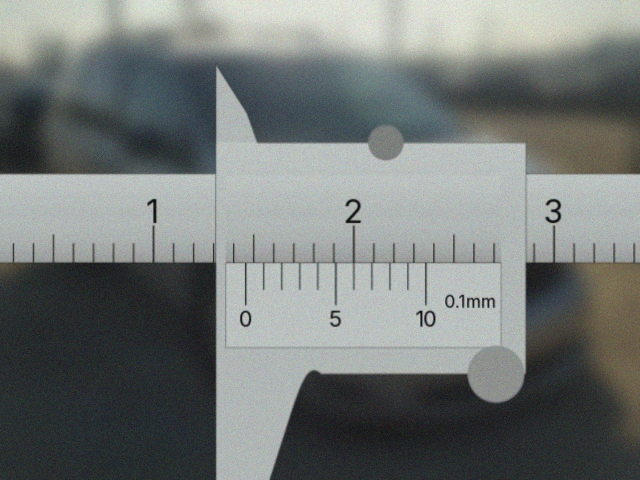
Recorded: value=14.6 unit=mm
